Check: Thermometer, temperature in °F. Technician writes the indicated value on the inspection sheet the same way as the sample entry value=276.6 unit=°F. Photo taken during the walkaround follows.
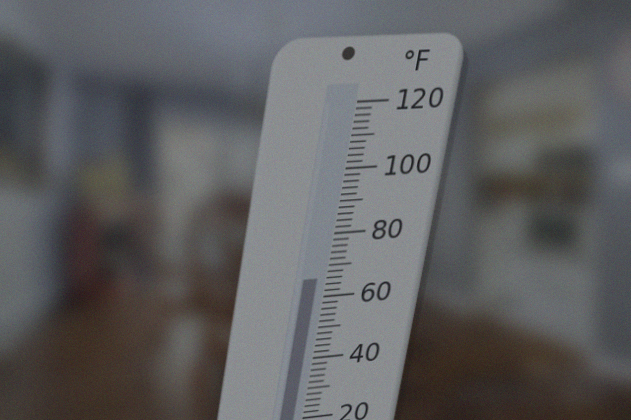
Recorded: value=66 unit=°F
